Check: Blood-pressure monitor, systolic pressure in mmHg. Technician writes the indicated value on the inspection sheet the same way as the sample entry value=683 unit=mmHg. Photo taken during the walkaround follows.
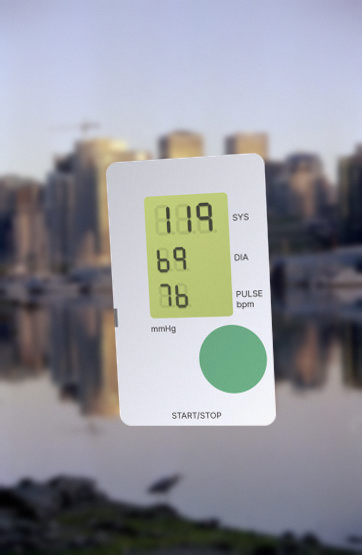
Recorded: value=119 unit=mmHg
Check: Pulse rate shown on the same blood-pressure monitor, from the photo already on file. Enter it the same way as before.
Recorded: value=76 unit=bpm
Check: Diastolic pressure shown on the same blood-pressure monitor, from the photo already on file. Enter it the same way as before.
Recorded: value=69 unit=mmHg
